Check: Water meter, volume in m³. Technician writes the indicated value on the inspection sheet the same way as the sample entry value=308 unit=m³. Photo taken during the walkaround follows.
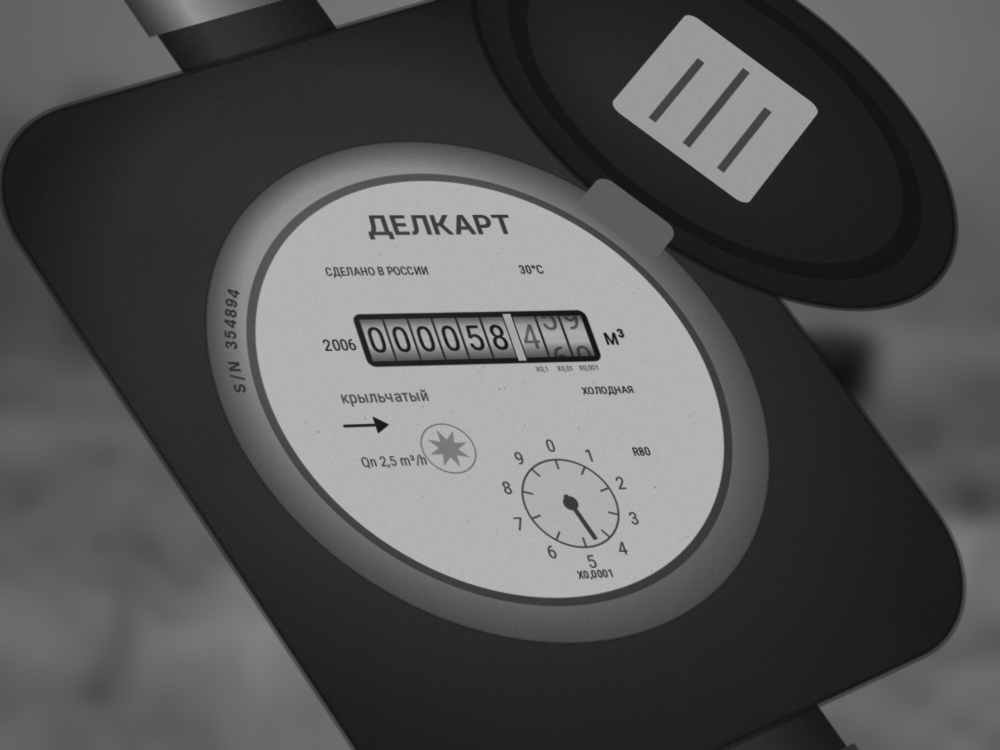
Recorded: value=58.4594 unit=m³
